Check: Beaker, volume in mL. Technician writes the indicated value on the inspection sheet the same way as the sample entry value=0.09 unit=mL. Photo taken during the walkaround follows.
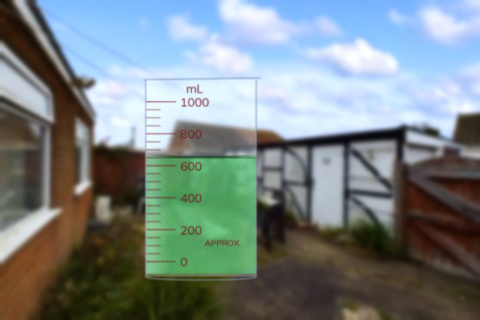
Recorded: value=650 unit=mL
